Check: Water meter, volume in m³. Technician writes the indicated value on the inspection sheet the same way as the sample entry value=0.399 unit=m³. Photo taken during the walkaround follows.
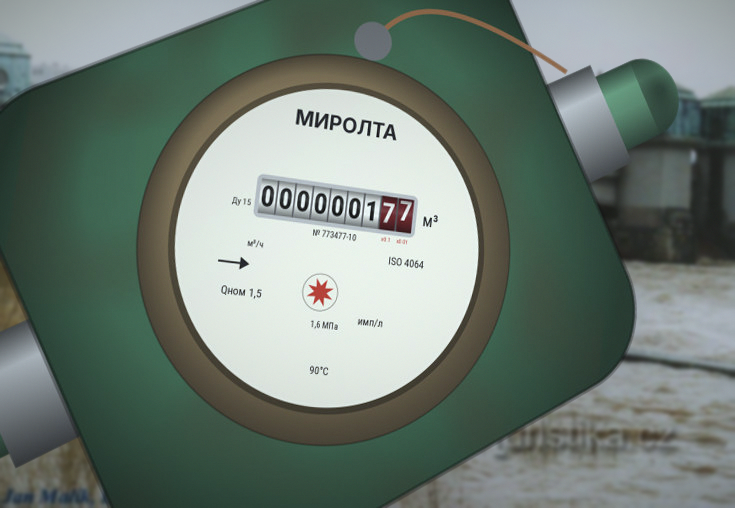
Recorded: value=1.77 unit=m³
